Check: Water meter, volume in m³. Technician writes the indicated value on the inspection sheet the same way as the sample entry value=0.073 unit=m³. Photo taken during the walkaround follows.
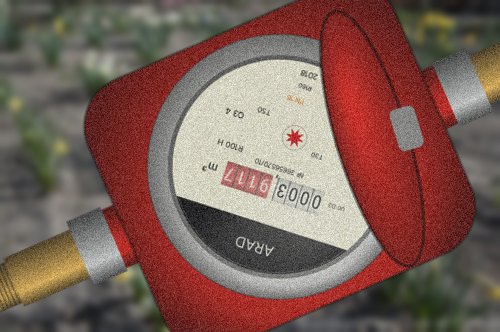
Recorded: value=3.9117 unit=m³
